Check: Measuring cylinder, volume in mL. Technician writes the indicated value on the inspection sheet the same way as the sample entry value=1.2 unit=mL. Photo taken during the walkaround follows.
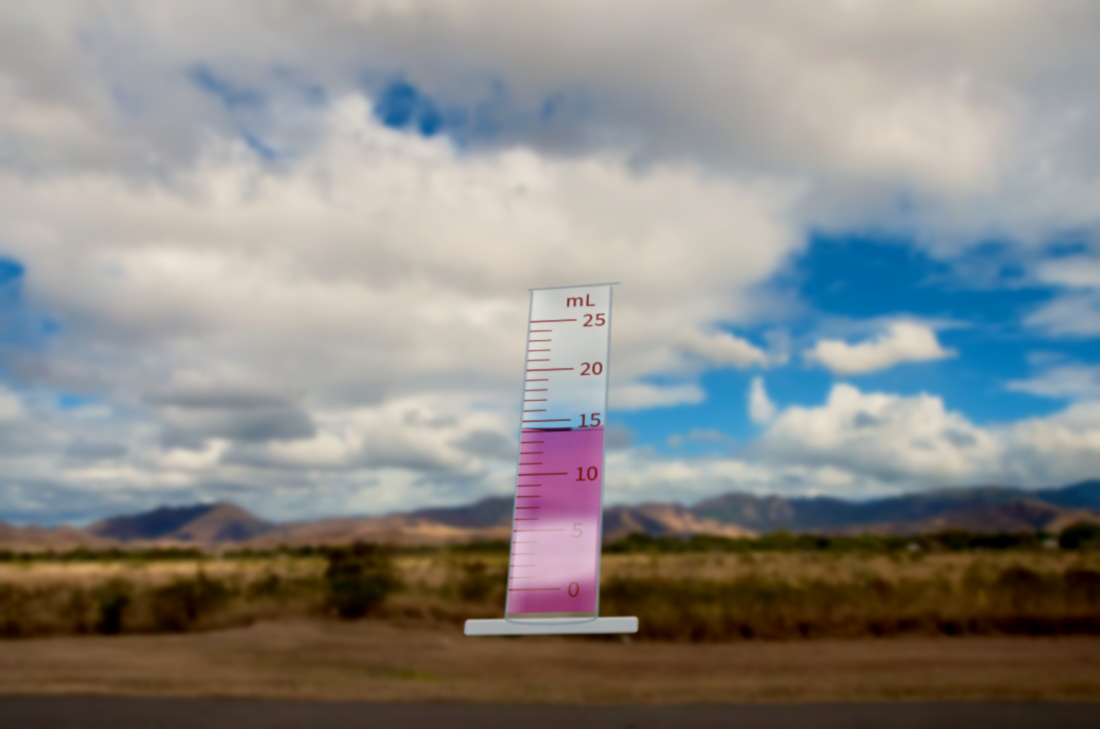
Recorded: value=14 unit=mL
